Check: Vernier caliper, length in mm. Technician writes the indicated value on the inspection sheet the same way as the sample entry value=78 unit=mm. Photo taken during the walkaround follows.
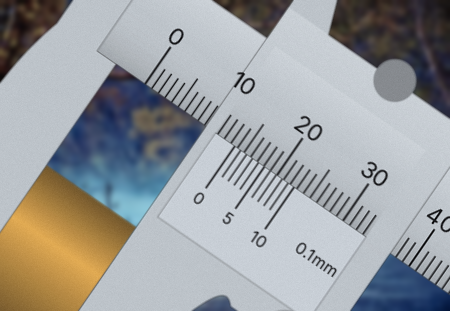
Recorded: value=13.6 unit=mm
